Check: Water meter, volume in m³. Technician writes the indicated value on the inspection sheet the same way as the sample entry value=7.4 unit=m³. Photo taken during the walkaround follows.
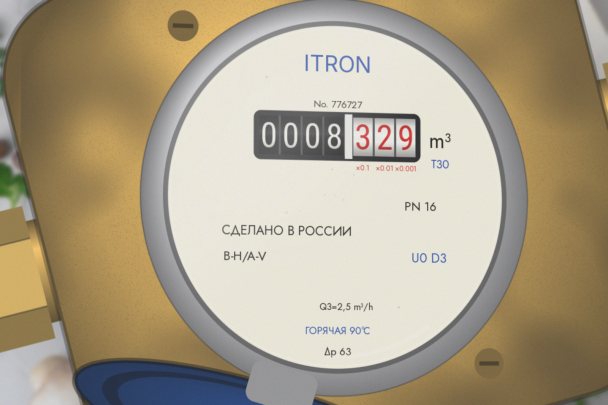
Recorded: value=8.329 unit=m³
